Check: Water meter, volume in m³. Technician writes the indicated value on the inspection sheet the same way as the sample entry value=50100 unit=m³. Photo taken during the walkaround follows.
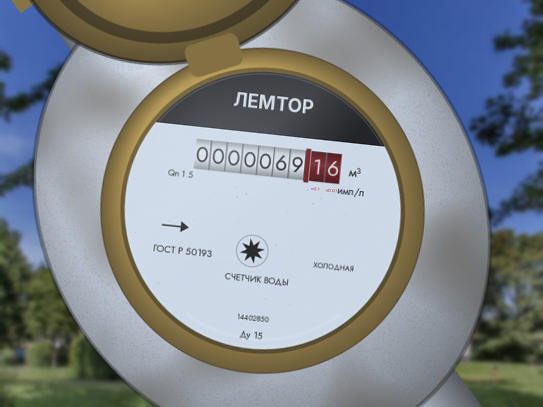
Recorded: value=69.16 unit=m³
